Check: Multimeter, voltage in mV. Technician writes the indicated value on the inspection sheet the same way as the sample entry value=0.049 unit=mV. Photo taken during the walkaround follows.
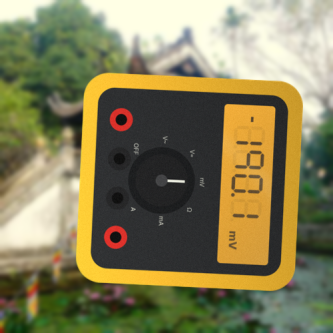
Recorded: value=-190.1 unit=mV
